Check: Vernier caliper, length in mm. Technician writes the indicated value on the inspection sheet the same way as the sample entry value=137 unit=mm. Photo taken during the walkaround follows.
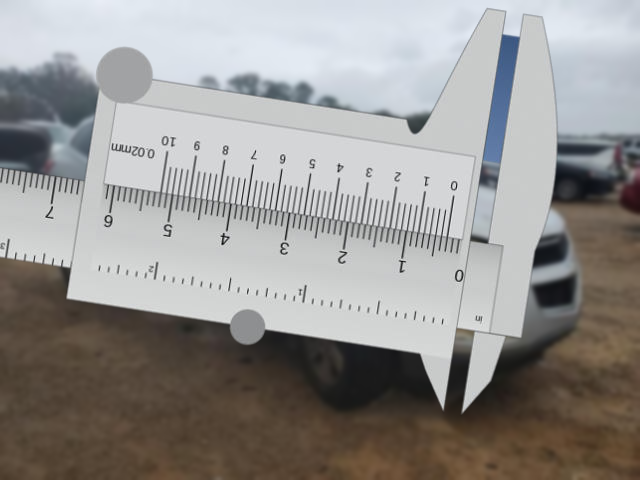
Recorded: value=3.0 unit=mm
